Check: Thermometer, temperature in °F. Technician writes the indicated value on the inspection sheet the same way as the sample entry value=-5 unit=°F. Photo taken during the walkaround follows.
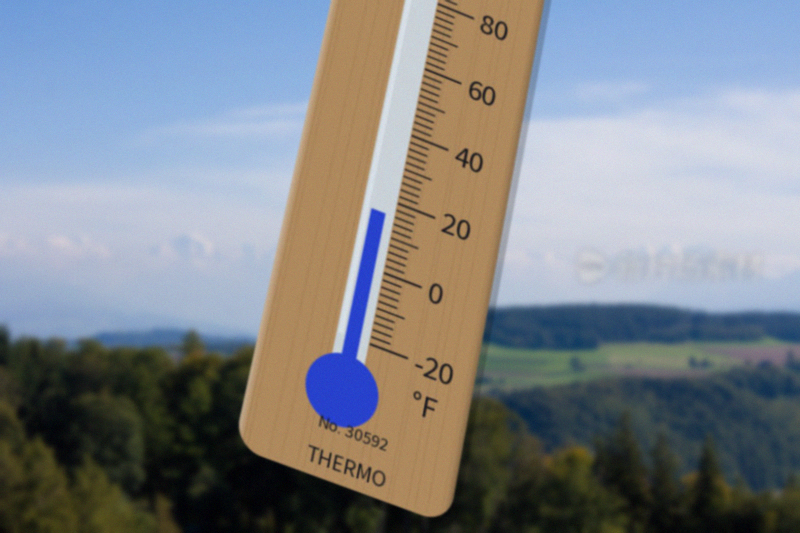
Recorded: value=16 unit=°F
